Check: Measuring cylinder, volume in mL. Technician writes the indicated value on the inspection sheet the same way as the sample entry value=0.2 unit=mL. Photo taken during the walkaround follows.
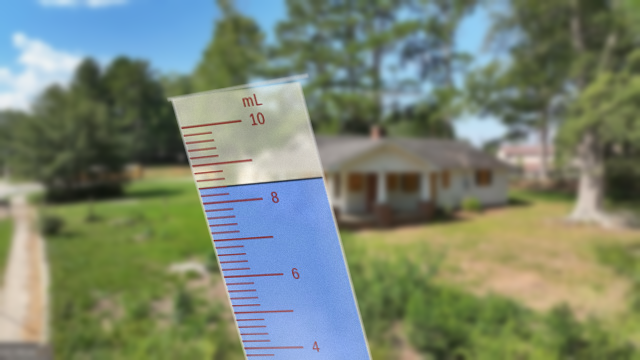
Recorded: value=8.4 unit=mL
